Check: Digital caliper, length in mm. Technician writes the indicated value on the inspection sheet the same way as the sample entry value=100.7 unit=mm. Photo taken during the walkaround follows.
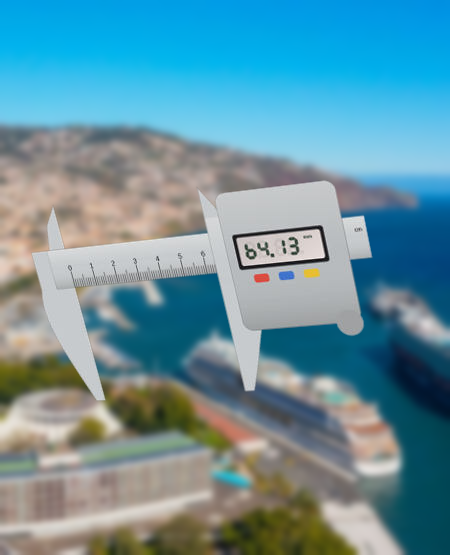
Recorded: value=64.13 unit=mm
